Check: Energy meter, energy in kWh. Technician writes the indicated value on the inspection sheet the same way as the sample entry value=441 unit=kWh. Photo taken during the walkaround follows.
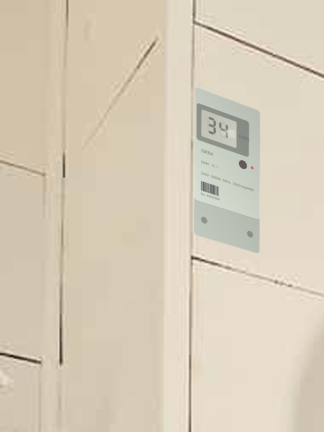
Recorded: value=34 unit=kWh
